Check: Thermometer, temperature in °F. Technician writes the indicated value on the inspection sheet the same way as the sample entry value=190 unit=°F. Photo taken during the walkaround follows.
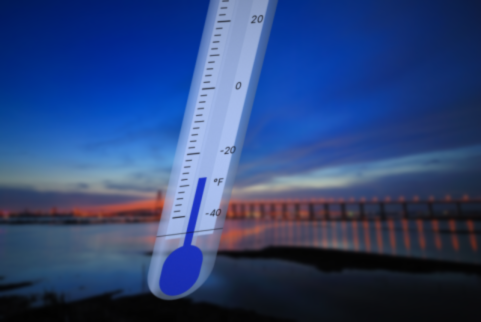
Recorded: value=-28 unit=°F
